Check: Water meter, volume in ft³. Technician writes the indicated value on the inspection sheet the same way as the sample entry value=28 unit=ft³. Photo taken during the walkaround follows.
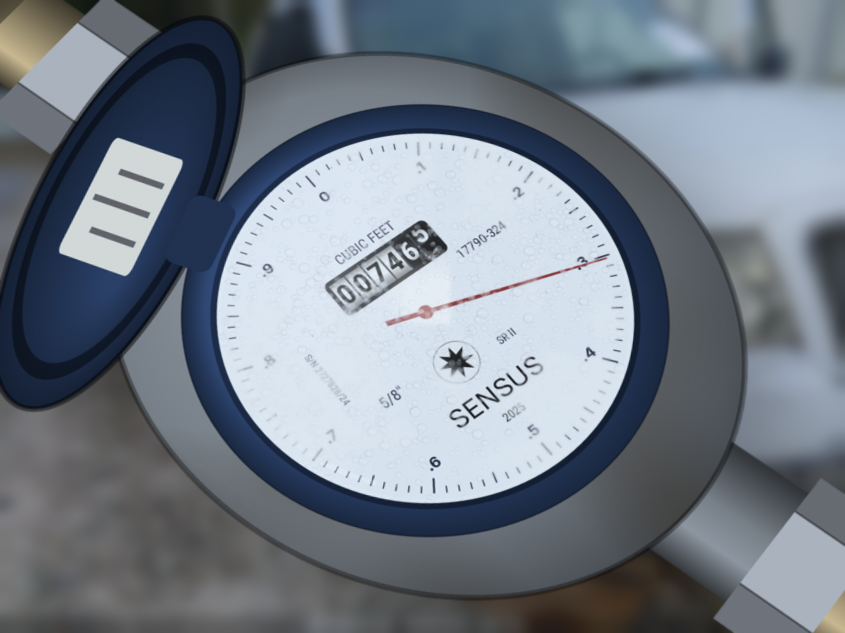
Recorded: value=7465.30 unit=ft³
